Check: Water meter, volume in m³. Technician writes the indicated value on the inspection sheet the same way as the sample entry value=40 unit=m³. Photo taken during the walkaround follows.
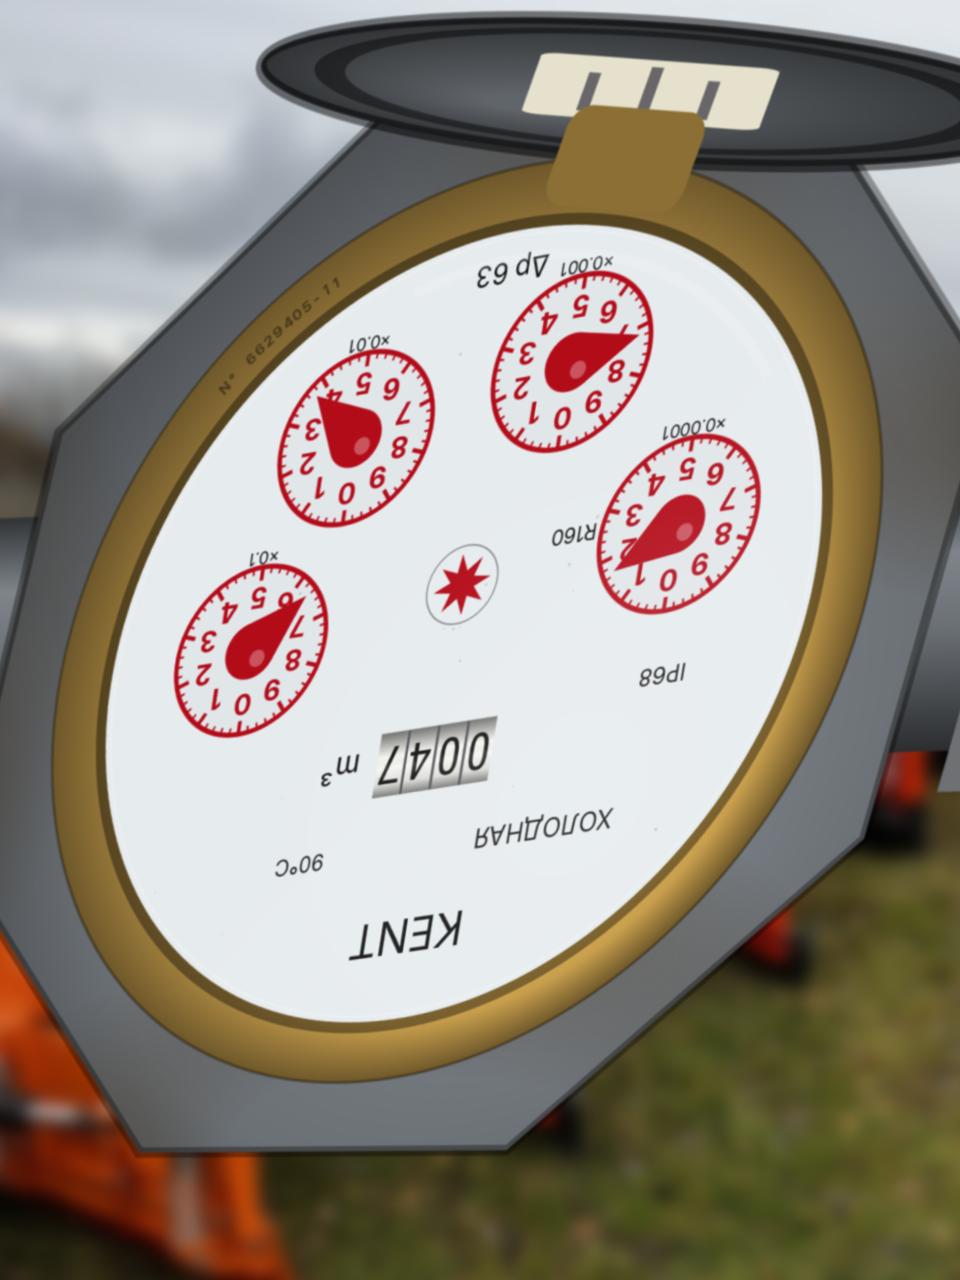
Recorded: value=47.6371 unit=m³
